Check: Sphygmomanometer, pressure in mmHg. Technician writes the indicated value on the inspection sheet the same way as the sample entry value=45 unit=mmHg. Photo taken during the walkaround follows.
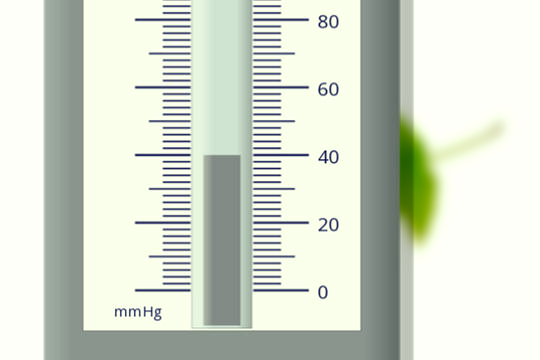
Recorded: value=40 unit=mmHg
